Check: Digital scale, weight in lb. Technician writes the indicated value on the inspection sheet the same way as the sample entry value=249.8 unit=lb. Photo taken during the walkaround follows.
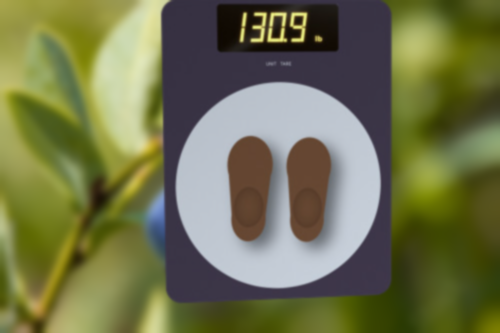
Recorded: value=130.9 unit=lb
